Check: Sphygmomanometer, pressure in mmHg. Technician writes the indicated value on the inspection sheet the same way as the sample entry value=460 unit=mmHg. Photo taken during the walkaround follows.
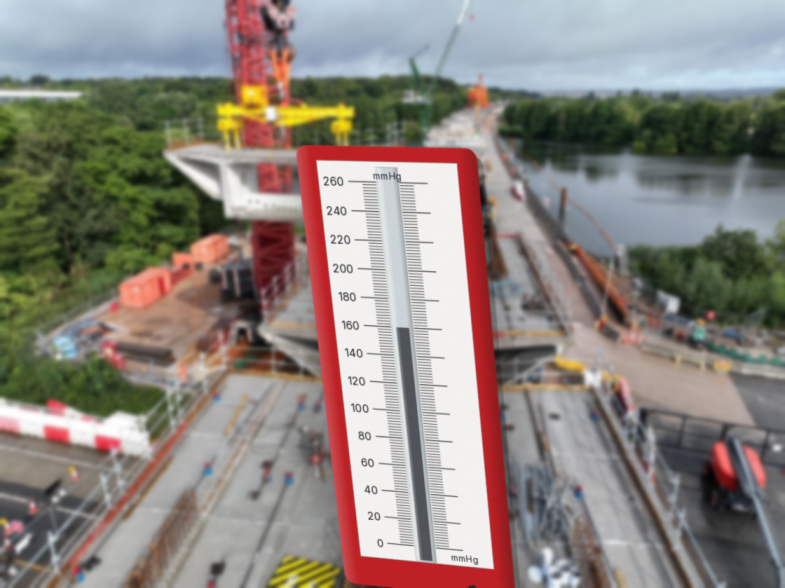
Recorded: value=160 unit=mmHg
